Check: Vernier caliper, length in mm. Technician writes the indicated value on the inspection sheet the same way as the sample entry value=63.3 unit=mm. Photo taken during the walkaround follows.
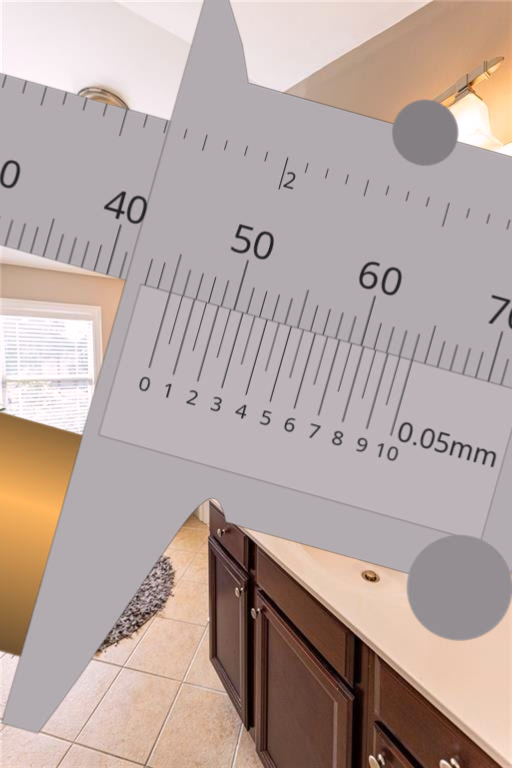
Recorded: value=45.0 unit=mm
